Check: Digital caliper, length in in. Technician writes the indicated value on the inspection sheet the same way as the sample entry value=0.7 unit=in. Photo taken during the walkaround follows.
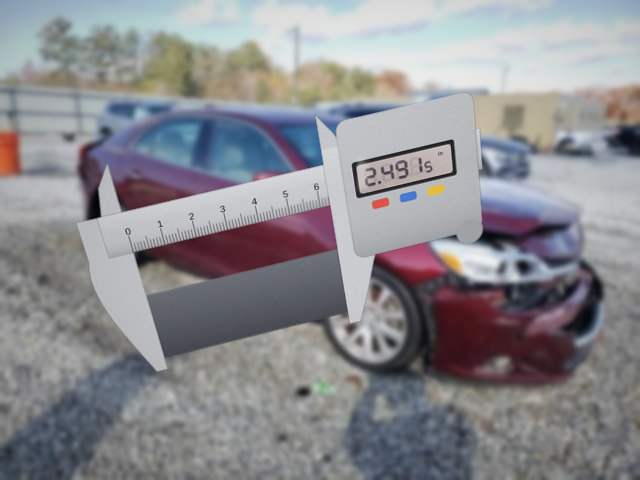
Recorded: value=2.4915 unit=in
